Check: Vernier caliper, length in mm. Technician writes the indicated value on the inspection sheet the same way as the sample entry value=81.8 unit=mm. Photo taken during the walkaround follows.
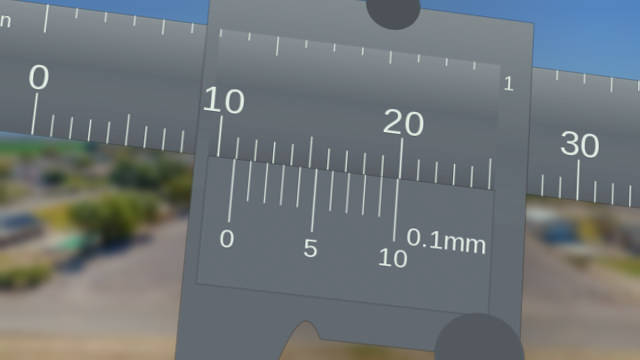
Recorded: value=10.9 unit=mm
